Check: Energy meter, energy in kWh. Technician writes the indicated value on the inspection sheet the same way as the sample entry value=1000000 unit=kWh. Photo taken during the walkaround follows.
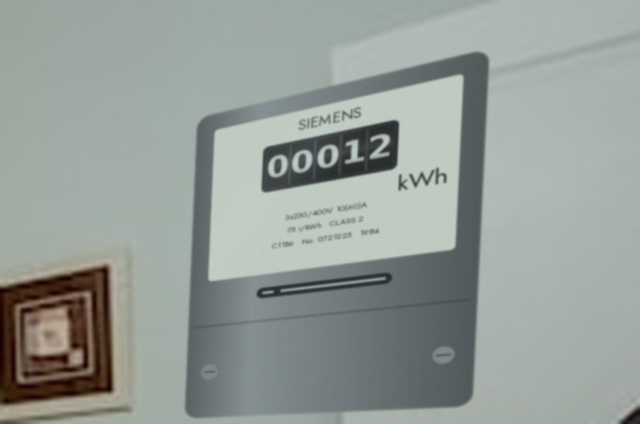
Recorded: value=12 unit=kWh
